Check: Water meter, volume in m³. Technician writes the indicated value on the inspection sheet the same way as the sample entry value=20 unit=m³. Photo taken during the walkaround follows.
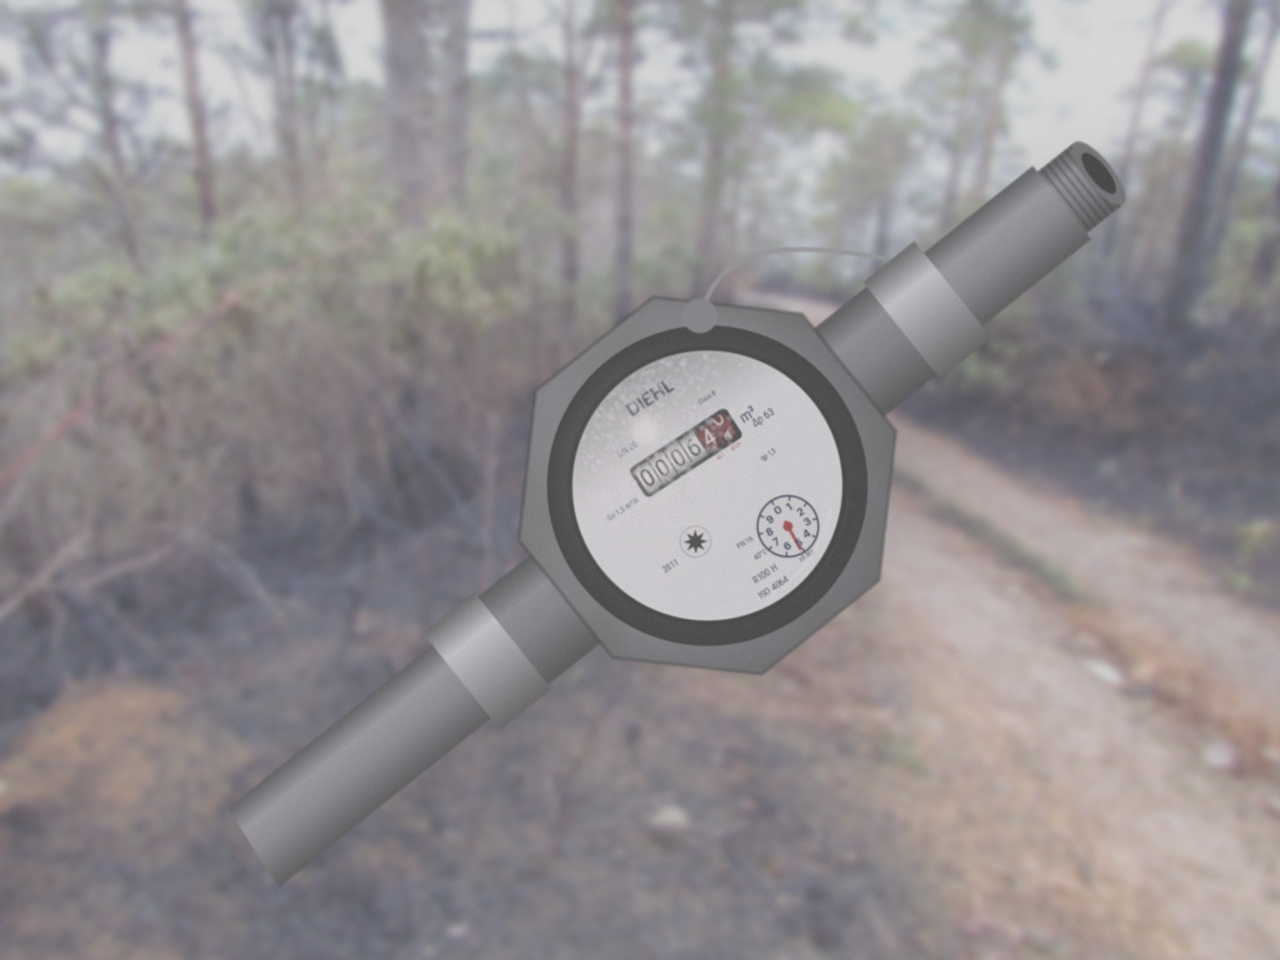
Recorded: value=6.405 unit=m³
